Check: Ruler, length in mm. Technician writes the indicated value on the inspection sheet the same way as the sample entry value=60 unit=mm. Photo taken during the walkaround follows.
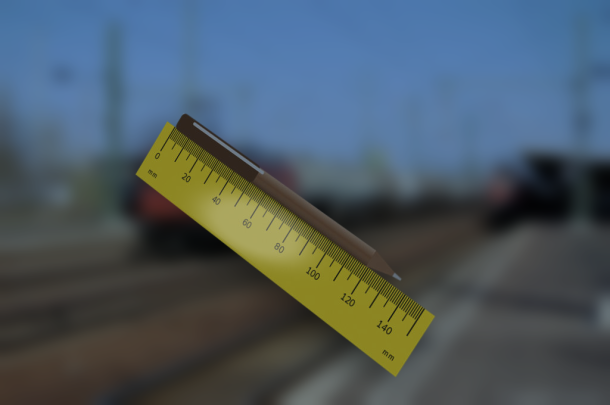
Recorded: value=135 unit=mm
